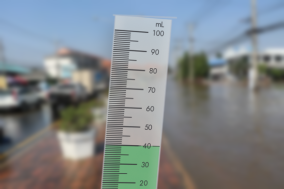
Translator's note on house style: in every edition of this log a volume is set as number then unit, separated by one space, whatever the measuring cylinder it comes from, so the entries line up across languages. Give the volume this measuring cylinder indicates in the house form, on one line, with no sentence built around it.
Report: 40 mL
